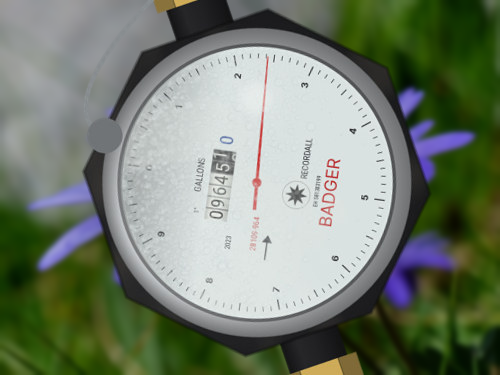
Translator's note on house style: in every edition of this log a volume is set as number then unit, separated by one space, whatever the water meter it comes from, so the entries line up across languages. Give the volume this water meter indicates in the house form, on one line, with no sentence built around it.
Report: 964512.4 gal
